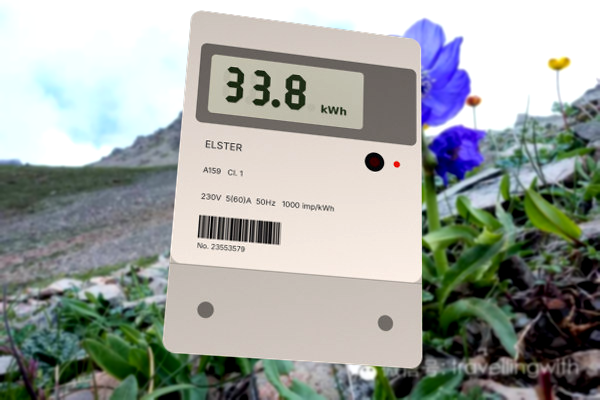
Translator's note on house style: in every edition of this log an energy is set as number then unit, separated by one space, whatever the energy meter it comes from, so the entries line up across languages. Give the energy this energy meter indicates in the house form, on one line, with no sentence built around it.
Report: 33.8 kWh
